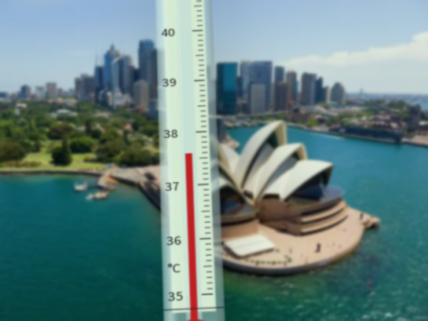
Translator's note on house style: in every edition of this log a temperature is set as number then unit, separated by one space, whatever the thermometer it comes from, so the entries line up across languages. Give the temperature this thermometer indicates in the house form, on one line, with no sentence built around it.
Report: 37.6 °C
